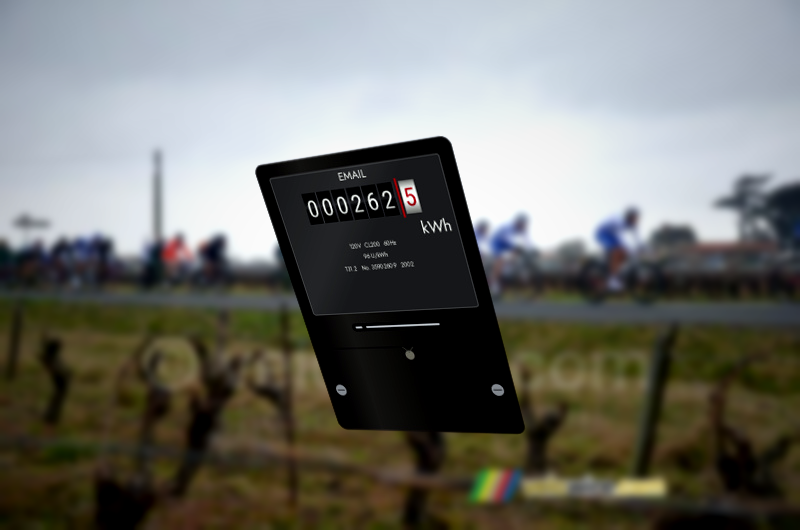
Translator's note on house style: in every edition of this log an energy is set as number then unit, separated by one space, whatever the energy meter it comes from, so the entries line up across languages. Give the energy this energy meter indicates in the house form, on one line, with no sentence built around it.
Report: 262.5 kWh
